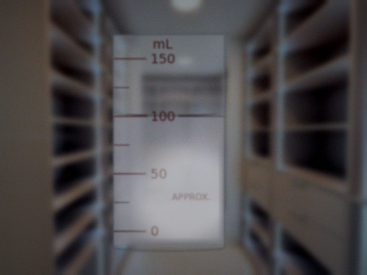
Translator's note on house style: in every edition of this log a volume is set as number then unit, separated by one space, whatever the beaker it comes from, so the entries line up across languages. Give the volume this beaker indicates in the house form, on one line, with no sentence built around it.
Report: 100 mL
